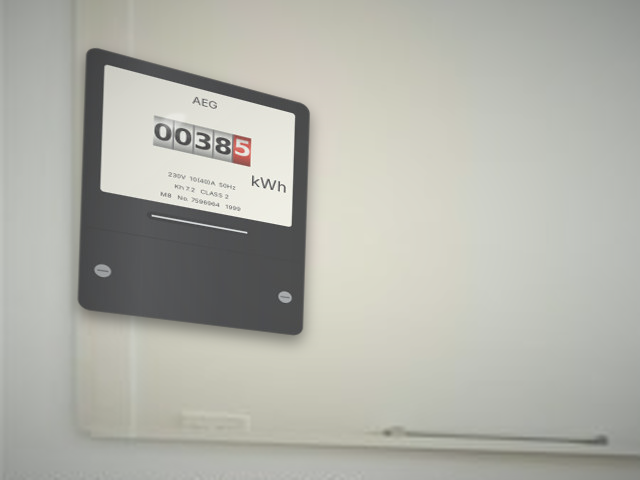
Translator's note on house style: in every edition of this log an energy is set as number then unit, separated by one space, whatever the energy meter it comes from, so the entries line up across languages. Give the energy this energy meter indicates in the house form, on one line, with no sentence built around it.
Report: 38.5 kWh
